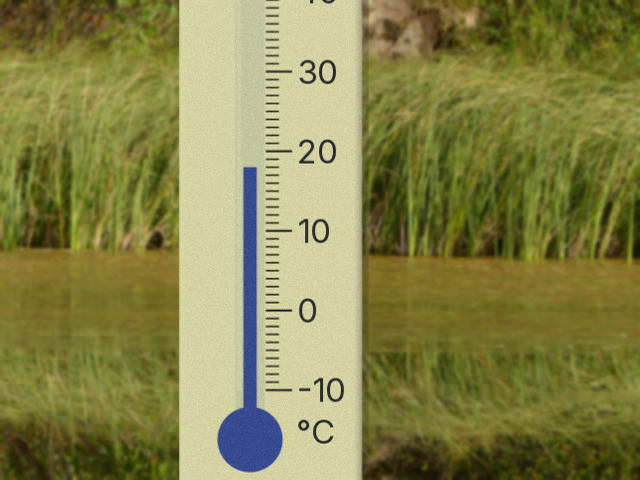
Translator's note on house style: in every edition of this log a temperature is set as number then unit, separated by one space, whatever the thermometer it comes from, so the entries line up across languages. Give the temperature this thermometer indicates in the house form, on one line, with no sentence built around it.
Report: 18 °C
